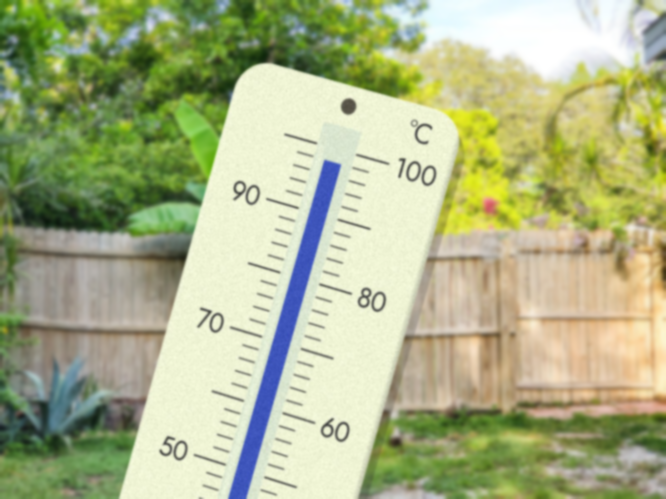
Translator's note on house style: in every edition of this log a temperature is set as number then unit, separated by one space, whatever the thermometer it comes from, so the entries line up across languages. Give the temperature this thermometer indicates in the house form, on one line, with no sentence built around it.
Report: 98 °C
